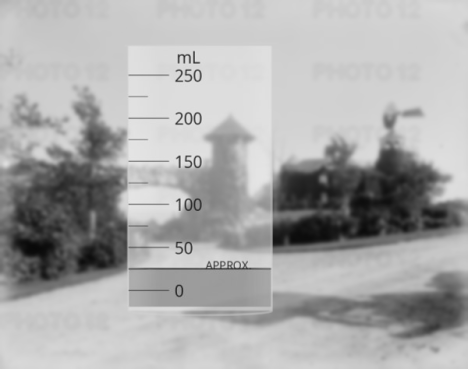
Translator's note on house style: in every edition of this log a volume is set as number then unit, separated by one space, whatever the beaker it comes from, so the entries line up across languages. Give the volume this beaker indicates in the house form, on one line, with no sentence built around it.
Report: 25 mL
